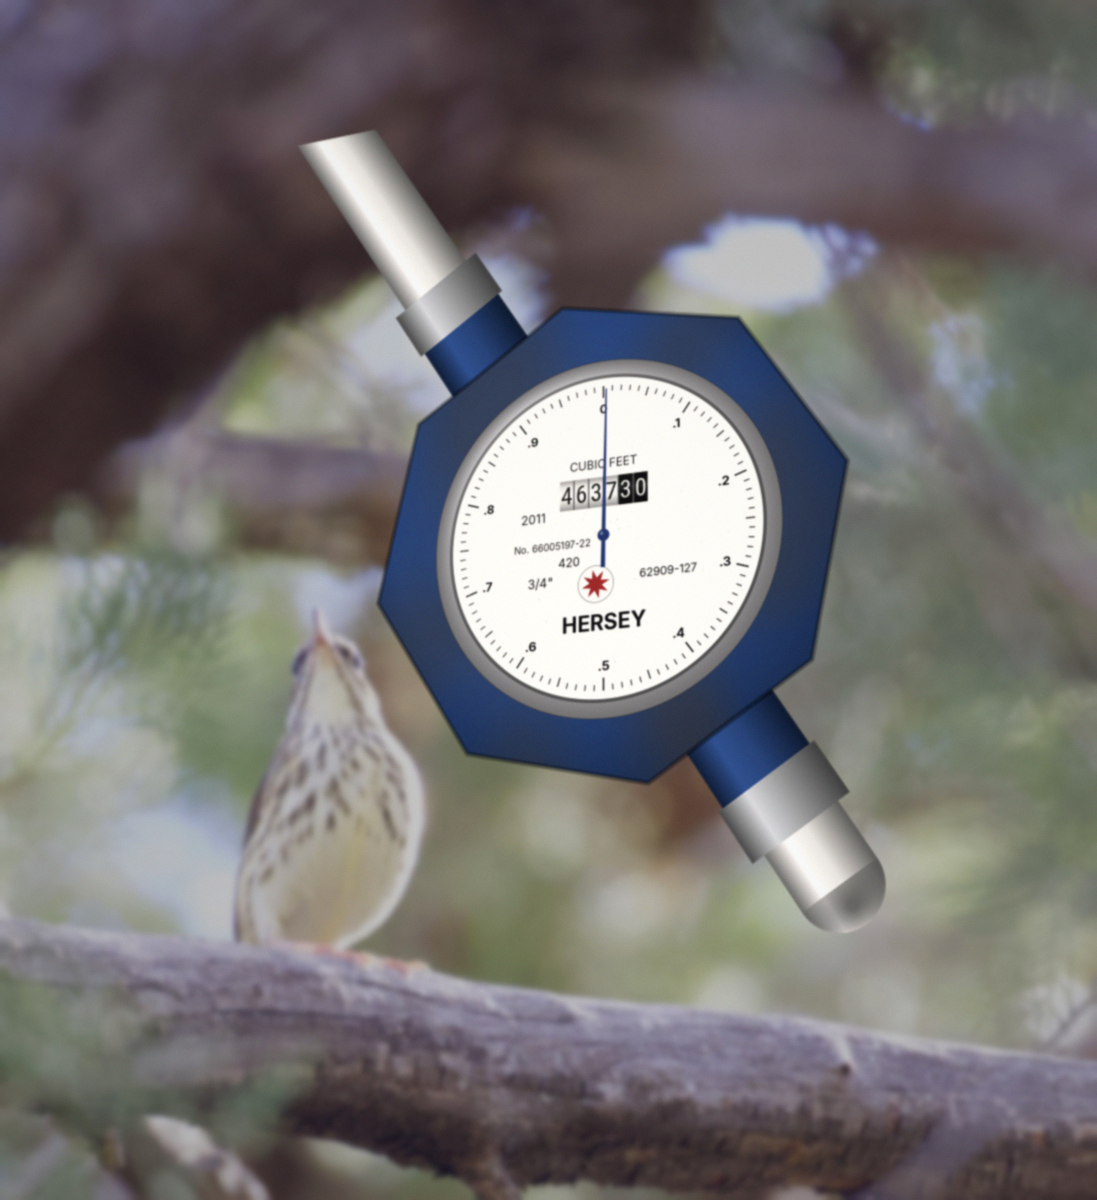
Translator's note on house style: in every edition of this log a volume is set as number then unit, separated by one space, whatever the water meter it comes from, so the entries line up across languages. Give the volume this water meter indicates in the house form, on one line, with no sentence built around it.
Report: 463730.00 ft³
